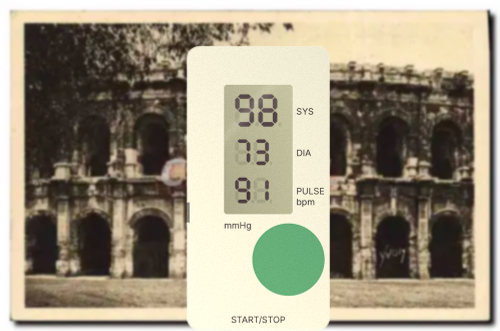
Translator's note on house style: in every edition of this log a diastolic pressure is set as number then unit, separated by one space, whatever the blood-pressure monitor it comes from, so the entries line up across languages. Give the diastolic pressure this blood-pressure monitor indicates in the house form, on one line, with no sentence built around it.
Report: 73 mmHg
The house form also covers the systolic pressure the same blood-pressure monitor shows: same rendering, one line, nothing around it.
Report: 98 mmHg
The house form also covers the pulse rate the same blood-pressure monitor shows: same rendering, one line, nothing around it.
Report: 91 bpm
